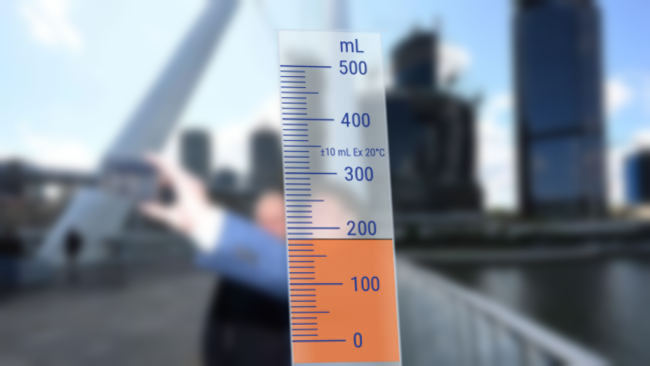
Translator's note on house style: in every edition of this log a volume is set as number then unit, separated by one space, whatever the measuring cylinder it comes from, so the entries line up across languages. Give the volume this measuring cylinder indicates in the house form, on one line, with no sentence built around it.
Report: 180 mL
